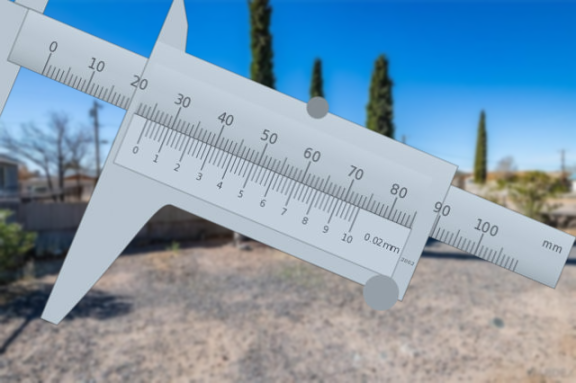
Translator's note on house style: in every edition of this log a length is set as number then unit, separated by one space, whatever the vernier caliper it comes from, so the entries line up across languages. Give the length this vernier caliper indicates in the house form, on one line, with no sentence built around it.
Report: 24.5 mm
